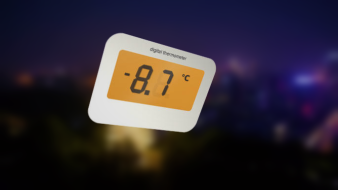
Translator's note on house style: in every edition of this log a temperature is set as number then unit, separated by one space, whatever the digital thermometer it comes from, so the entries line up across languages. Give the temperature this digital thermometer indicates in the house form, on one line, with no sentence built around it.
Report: -8.7 °C
